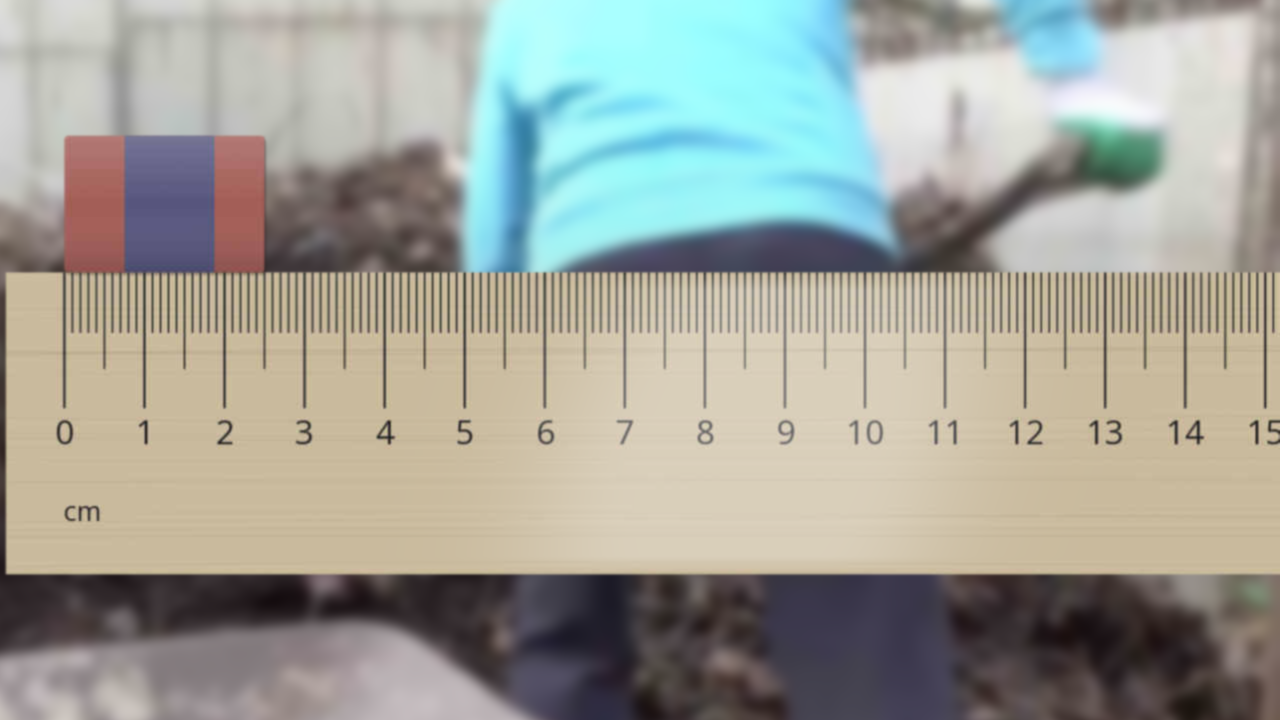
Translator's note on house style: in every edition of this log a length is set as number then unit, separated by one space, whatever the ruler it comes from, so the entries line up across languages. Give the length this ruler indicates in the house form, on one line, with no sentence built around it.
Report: 2.5 cm
